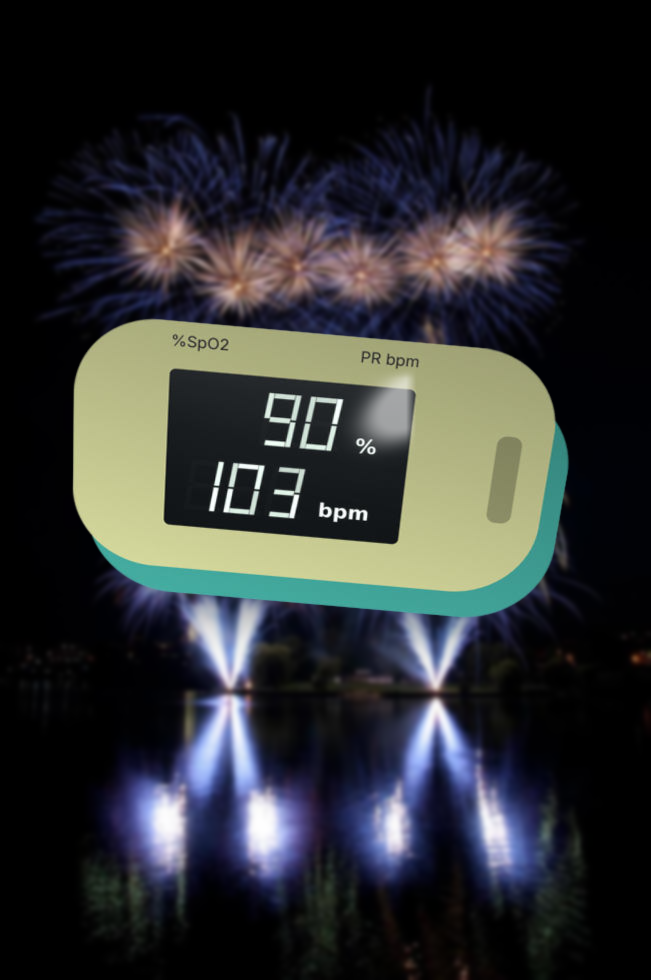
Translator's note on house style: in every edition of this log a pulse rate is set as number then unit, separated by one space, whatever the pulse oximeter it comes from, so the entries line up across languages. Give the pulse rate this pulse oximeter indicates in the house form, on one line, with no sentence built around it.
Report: 103 bpm
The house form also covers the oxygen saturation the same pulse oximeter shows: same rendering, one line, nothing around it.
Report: 90 %
